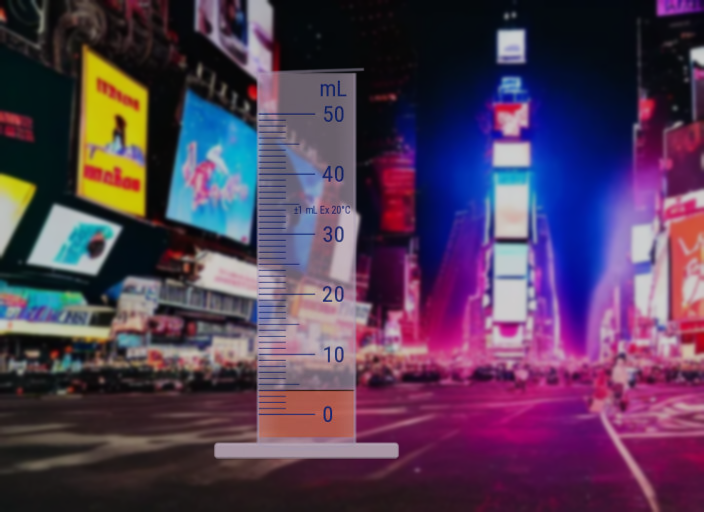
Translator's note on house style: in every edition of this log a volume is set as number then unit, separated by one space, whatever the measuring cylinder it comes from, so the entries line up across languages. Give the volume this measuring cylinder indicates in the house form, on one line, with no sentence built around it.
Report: 4 mL
